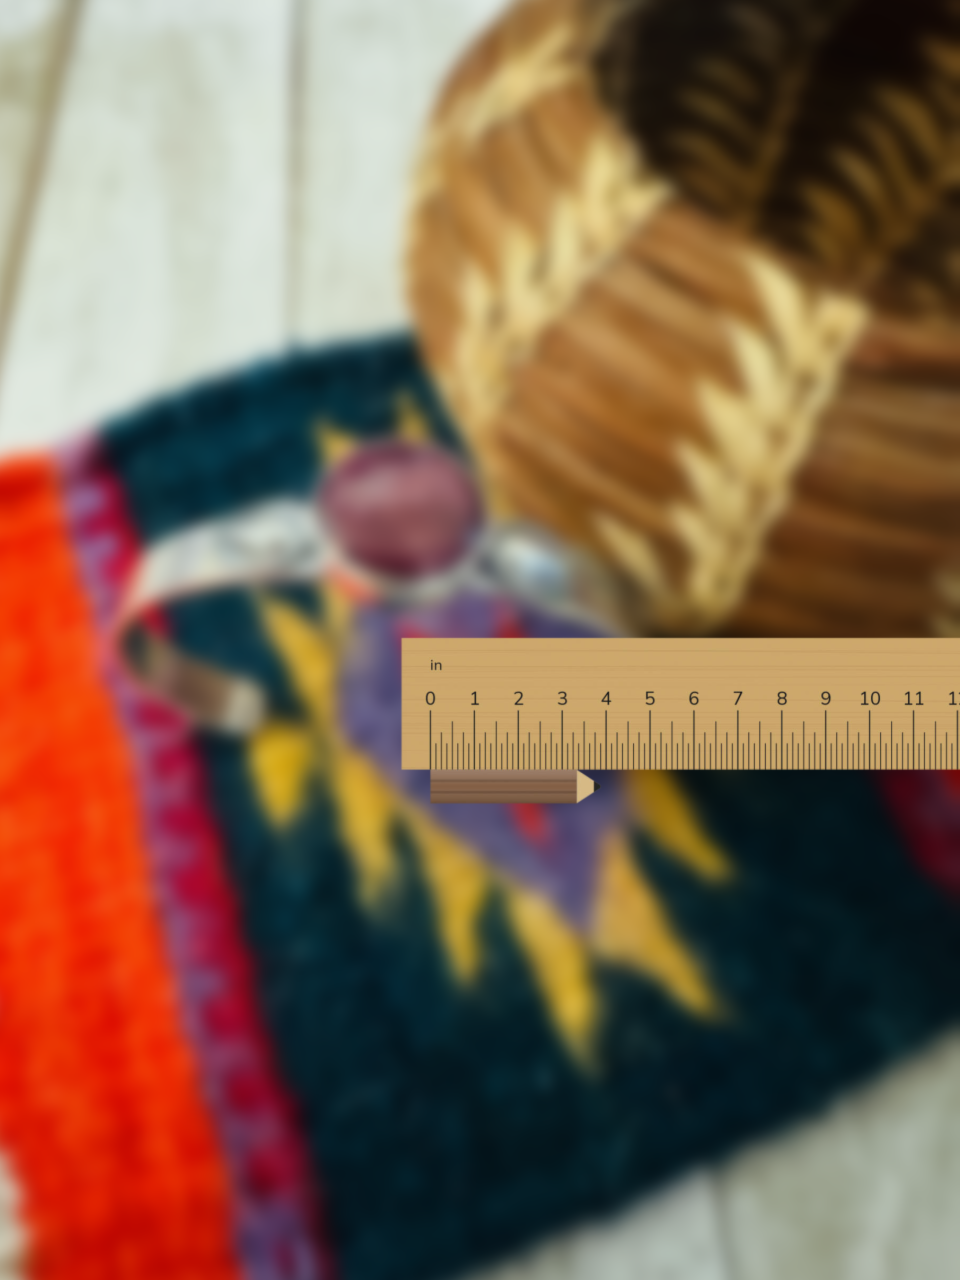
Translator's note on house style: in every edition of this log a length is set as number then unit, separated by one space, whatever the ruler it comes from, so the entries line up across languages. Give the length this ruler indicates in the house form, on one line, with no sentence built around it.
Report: 3.875 in
